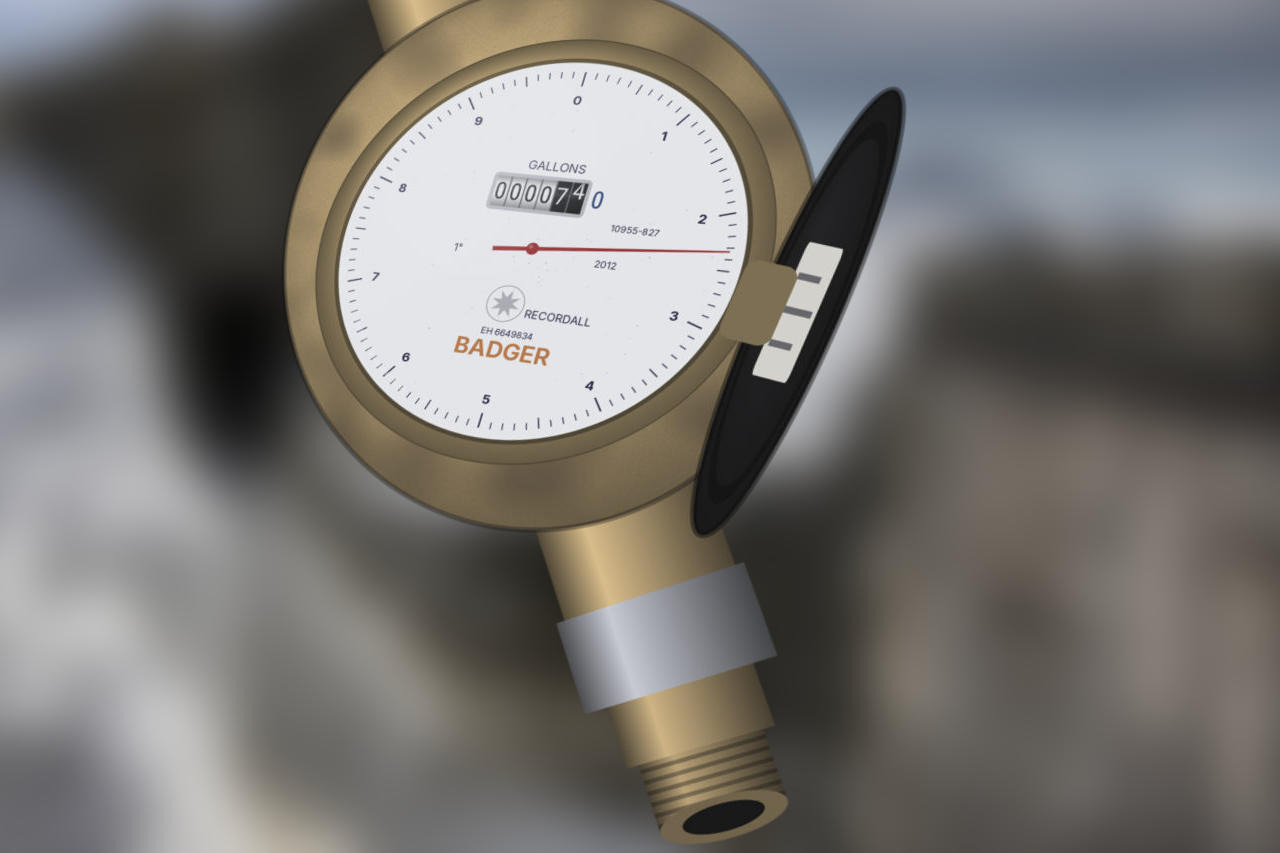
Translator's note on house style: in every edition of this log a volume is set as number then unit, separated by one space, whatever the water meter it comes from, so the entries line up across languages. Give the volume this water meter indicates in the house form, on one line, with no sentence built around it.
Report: 742.3 gal
